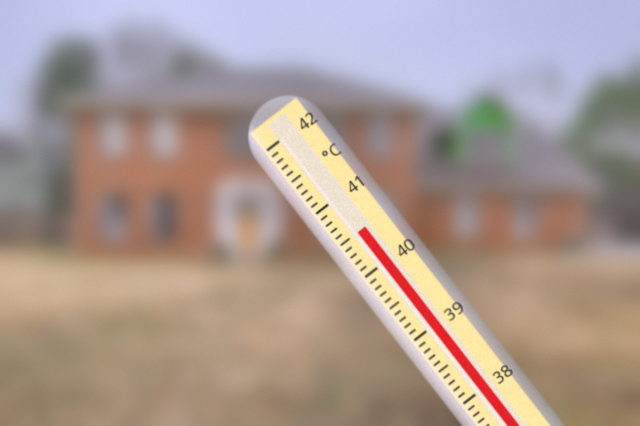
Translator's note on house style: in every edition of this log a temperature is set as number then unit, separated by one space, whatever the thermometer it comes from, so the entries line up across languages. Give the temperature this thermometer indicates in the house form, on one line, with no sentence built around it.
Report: 40.5 °C
